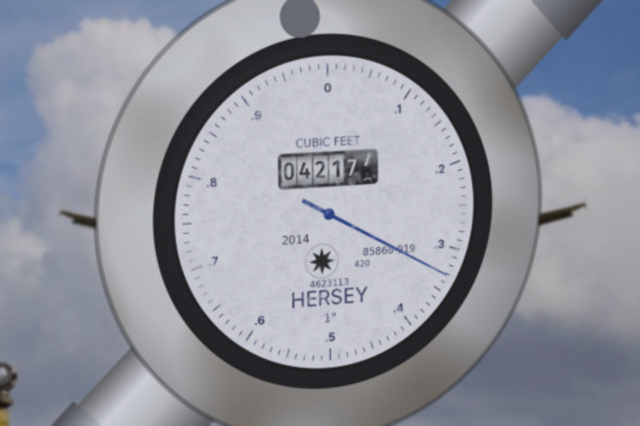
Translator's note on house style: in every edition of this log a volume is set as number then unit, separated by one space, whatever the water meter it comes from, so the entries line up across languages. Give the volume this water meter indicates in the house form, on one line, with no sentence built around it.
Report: 42177.33 ft³
